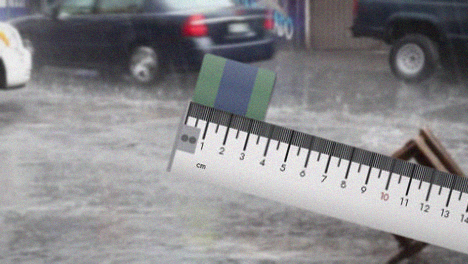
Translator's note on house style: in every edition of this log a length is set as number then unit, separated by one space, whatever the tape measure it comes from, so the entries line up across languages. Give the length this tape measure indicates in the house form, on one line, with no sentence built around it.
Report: 3.5 cm
